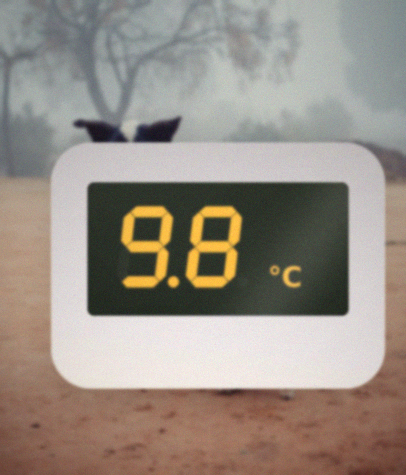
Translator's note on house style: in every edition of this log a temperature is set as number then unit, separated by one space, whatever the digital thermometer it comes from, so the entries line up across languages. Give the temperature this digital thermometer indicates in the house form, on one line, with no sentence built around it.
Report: 9.8 °C
